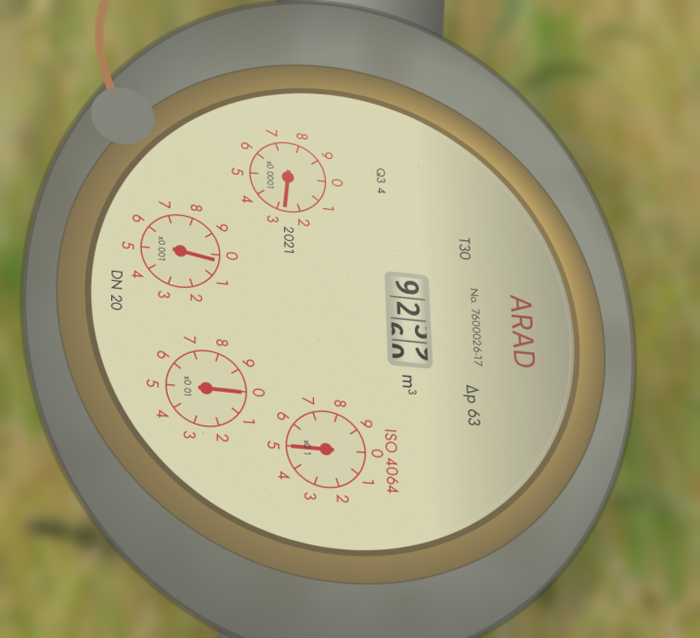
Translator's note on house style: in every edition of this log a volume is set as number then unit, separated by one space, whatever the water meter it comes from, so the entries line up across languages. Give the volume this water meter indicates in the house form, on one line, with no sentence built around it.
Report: 9259.5002 m³
